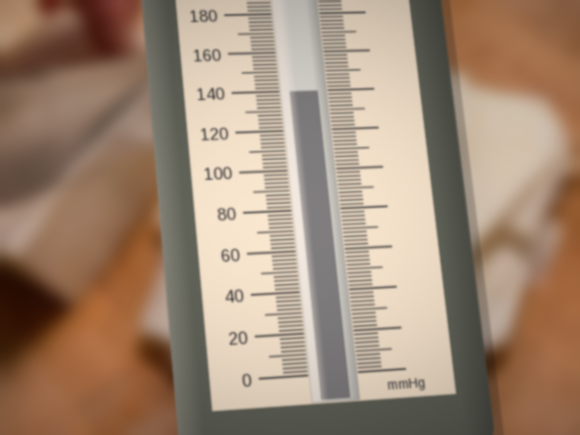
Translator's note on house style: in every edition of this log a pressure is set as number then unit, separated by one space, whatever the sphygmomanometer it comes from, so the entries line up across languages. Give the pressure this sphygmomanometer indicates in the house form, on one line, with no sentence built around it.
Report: 140 mmHg
